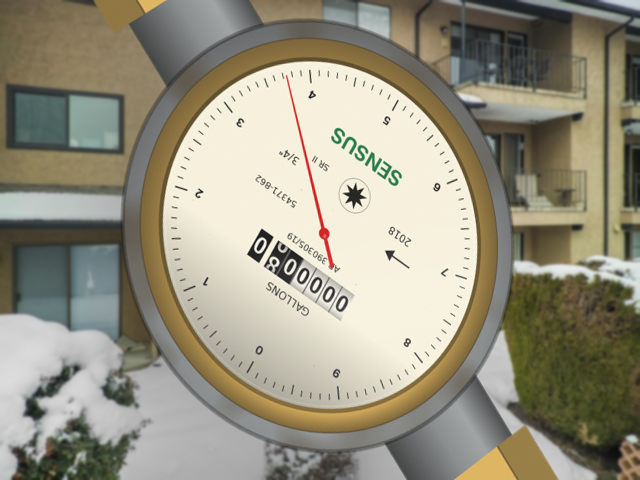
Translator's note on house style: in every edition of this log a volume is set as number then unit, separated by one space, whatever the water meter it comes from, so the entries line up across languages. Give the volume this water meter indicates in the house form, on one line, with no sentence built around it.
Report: 83.7 gal
